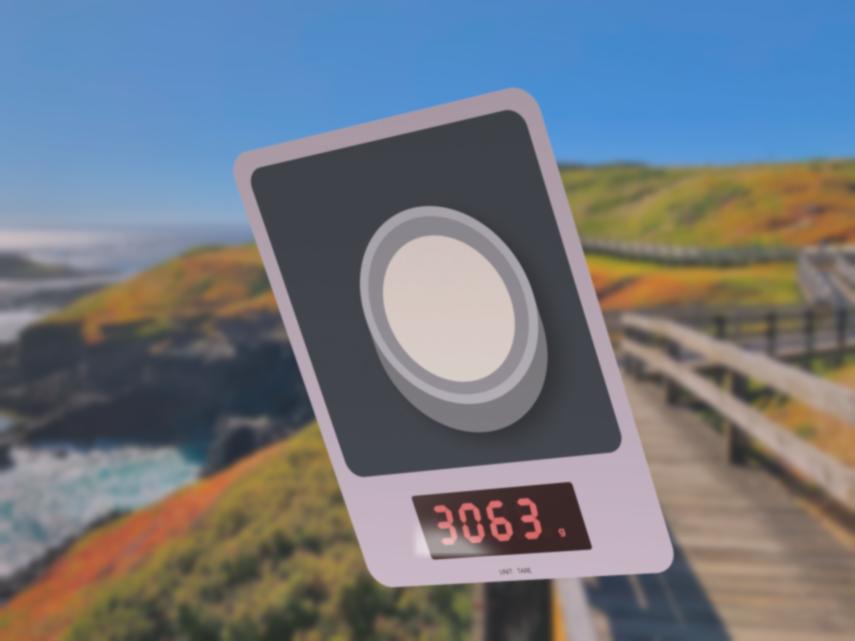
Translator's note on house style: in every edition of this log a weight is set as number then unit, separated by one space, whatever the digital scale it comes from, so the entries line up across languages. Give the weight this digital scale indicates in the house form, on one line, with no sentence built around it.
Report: 3063 g
